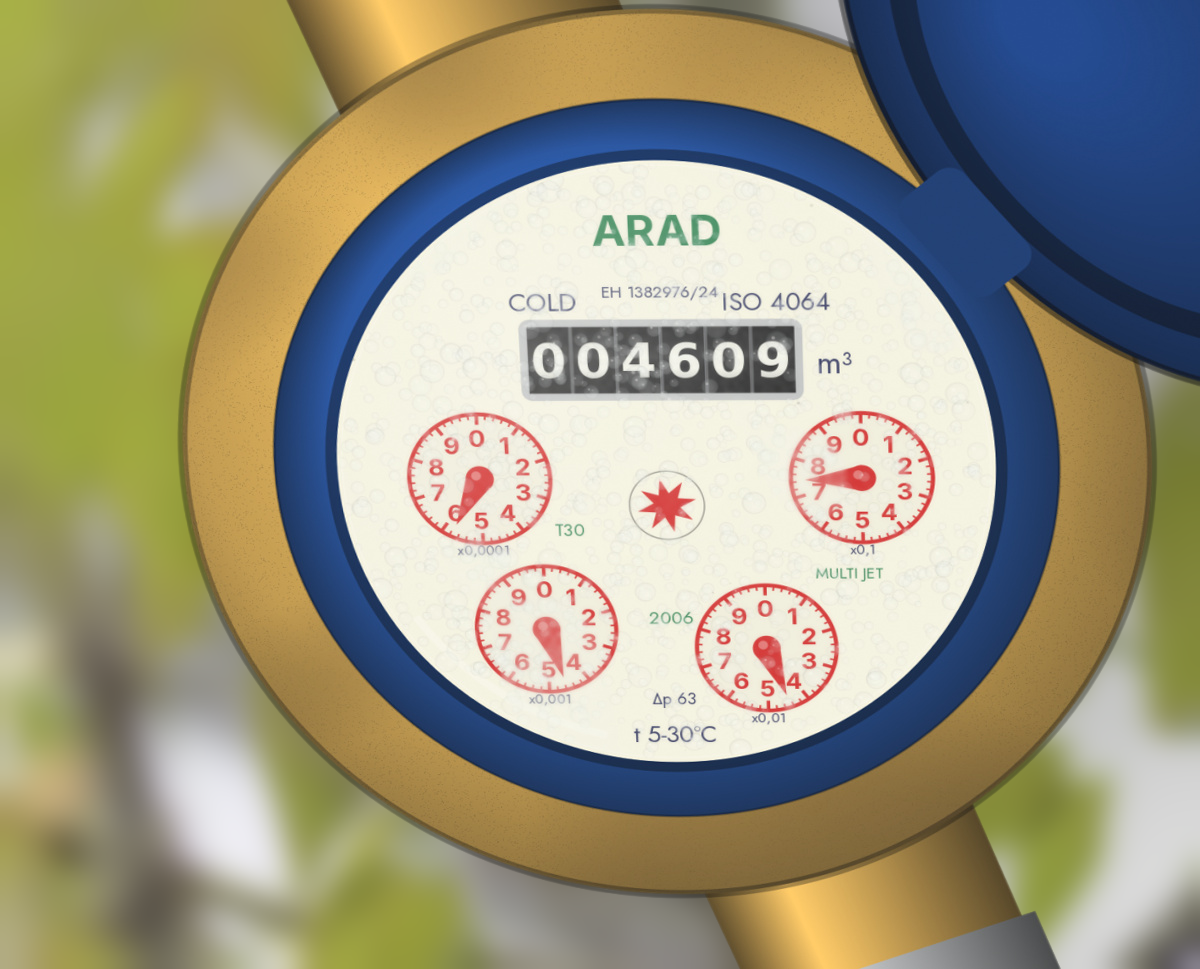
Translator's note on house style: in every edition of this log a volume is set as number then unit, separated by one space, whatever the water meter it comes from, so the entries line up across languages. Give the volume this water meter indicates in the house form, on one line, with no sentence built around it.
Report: 4609.7445 m³
